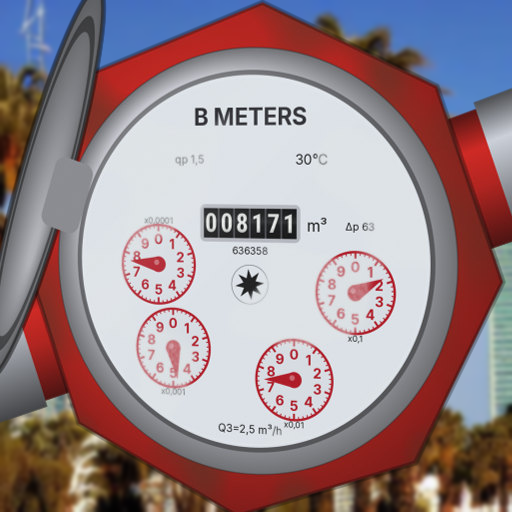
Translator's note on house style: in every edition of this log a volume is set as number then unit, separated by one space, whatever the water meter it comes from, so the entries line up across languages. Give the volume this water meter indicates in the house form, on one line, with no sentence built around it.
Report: 8171.1747 m³
